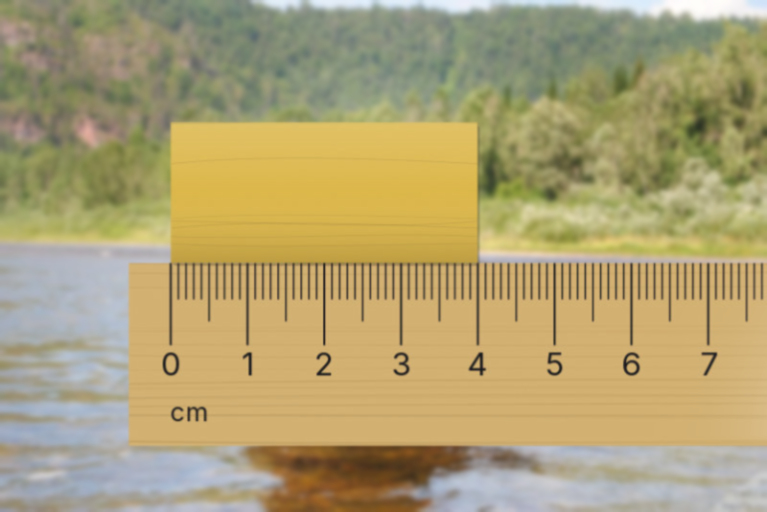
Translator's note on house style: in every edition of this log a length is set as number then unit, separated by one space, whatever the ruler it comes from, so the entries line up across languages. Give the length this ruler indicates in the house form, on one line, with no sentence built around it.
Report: 4 cm
